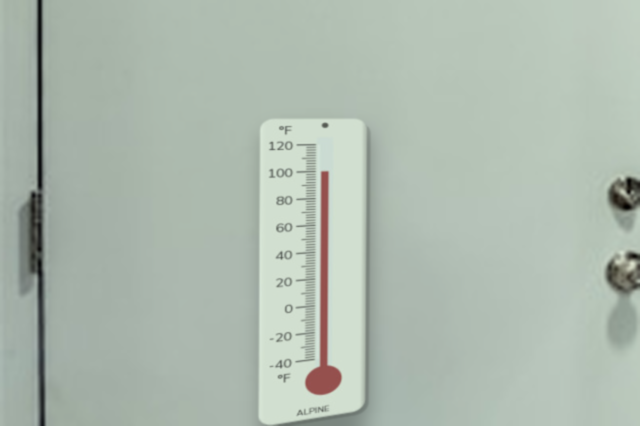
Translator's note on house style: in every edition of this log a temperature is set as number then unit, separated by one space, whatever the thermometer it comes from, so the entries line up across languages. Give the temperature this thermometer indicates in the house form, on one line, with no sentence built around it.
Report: 100 °F
